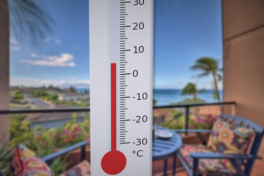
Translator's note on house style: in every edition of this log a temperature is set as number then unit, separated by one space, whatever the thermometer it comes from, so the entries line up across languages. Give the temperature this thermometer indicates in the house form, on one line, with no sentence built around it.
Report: 5 °C
